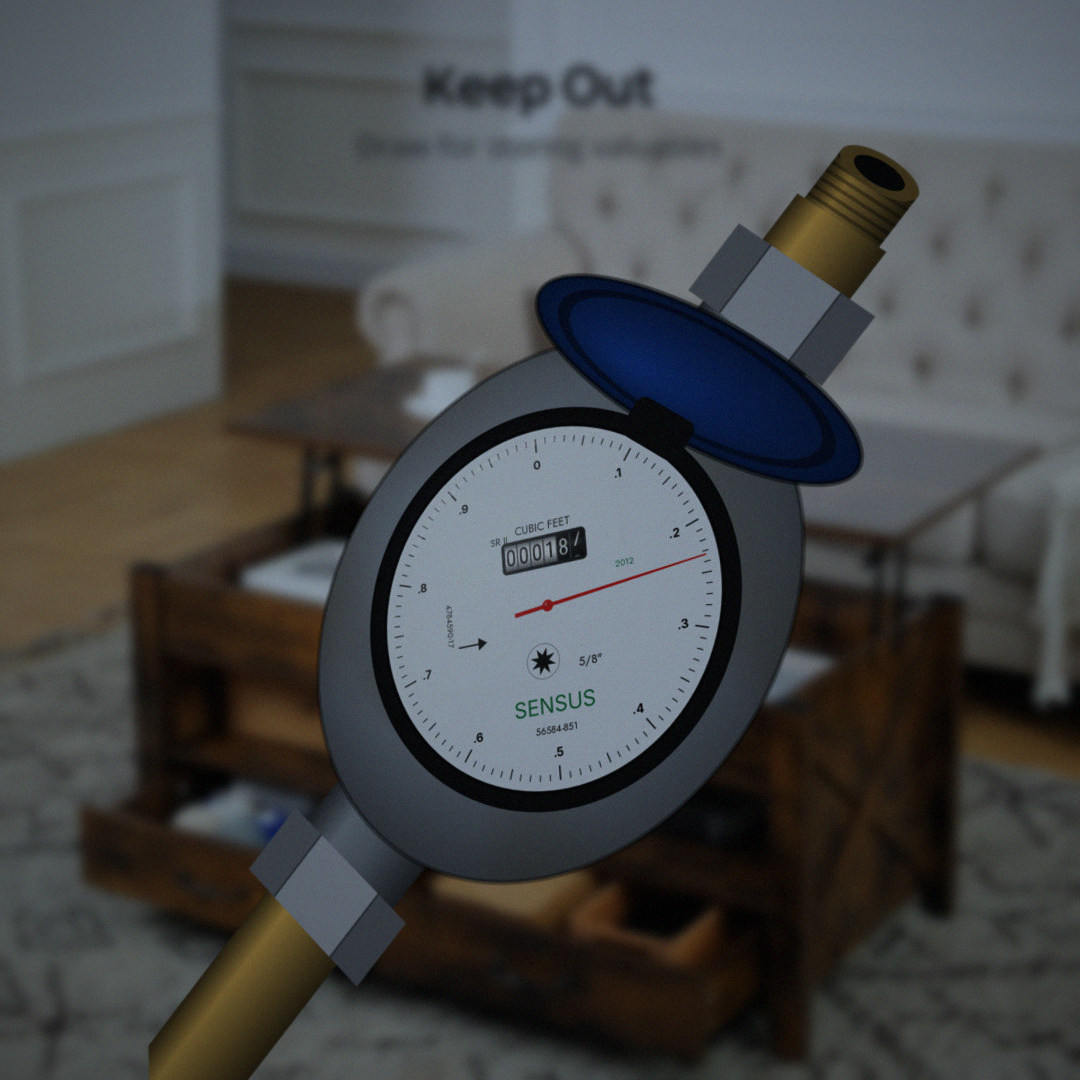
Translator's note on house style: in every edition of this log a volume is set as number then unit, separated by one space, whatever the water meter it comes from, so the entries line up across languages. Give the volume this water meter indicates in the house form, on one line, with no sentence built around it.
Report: 187.23 ft³
